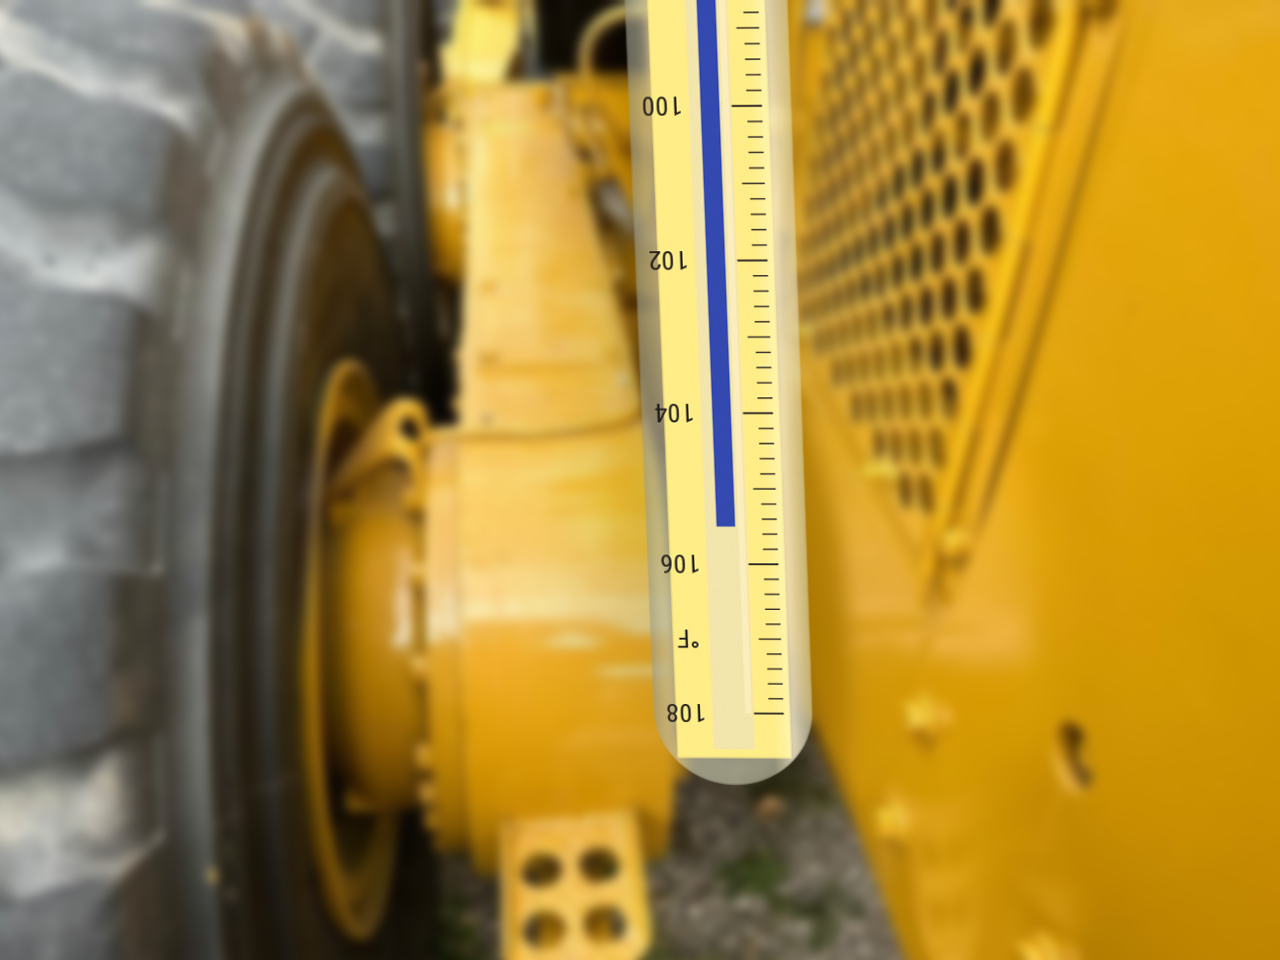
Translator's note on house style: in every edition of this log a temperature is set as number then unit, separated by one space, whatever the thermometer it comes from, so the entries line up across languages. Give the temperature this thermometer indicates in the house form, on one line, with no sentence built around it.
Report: 105.5 °F
